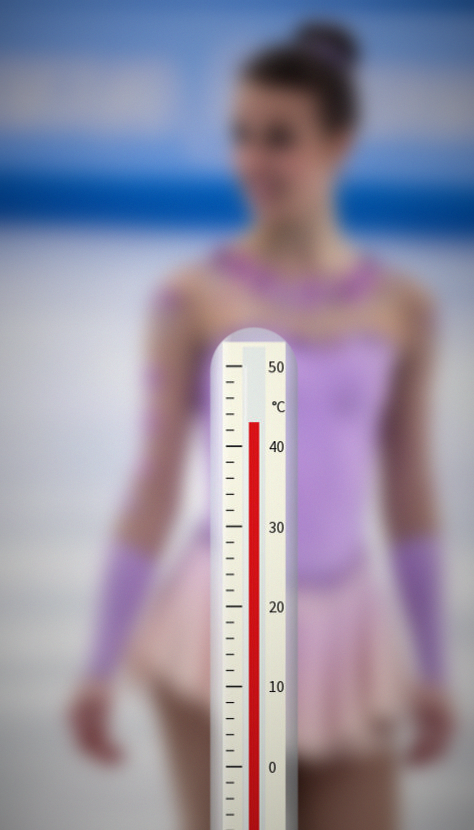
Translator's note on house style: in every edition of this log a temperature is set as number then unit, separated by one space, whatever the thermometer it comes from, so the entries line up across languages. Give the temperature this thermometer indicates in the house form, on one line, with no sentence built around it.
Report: 43 °C
